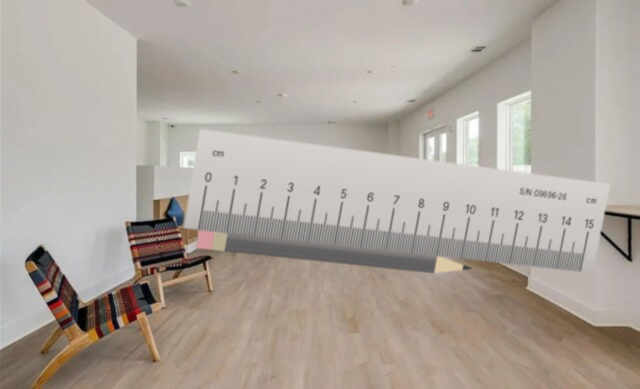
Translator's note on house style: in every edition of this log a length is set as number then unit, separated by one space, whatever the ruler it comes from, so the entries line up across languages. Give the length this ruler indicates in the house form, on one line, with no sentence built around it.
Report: 10.5 cm
